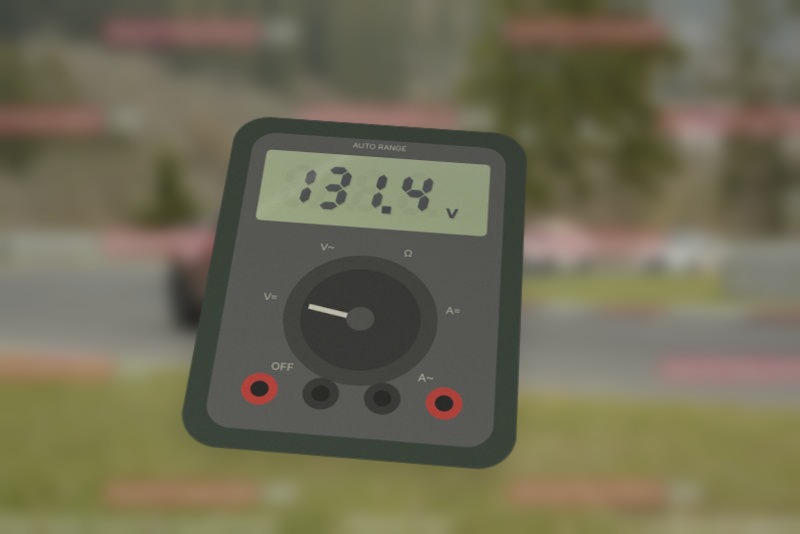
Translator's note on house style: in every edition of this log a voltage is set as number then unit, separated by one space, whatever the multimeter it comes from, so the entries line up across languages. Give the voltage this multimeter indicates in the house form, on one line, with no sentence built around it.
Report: 131.4 V
